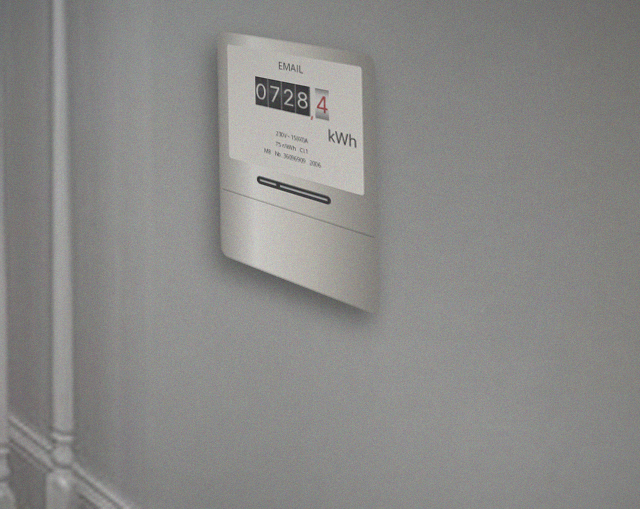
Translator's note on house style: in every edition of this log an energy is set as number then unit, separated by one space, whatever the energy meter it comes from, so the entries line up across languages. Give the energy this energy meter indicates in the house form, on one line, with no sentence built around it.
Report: 728.4 kWh
